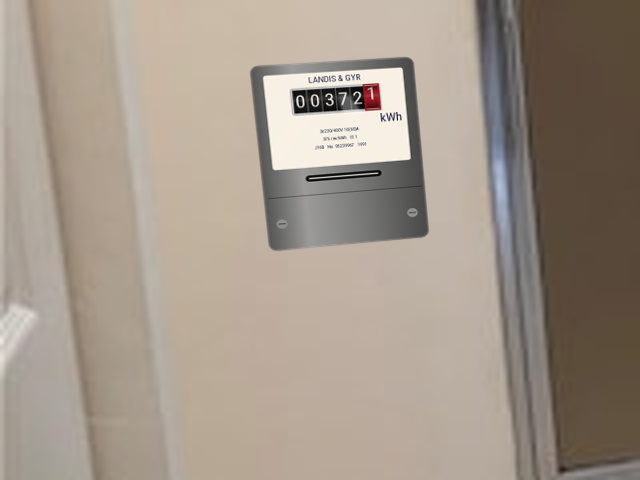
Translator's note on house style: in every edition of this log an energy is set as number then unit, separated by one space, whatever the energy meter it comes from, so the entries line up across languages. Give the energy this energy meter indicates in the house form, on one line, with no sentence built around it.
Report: 372.1 kWh
